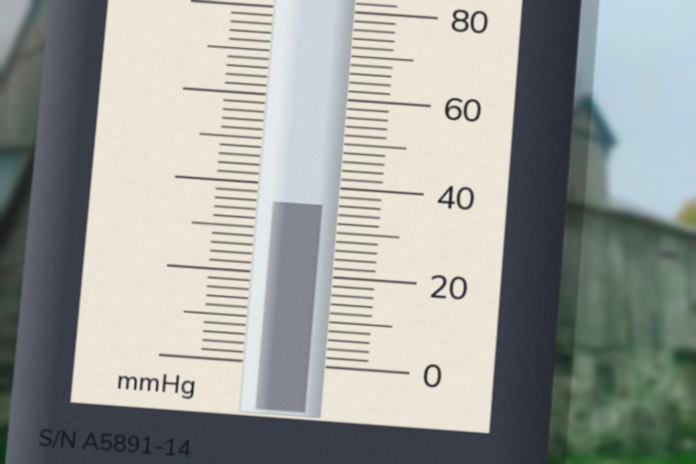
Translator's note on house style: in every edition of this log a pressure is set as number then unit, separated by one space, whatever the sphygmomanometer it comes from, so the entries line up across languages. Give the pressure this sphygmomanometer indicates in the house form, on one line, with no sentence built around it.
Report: 36 mmHg
